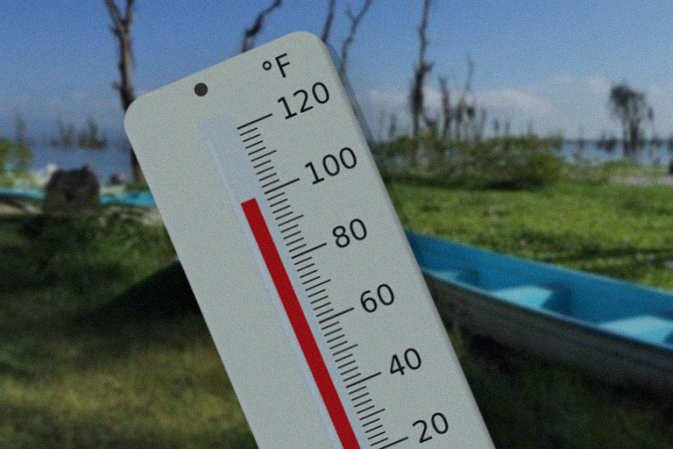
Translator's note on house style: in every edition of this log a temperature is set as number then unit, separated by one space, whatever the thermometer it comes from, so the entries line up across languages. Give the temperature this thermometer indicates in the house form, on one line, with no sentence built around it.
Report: 100 °F
